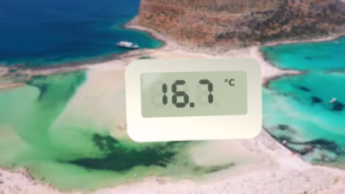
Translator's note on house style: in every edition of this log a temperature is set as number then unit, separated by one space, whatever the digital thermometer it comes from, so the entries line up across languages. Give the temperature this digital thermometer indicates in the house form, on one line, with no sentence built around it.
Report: 16.7 °C
